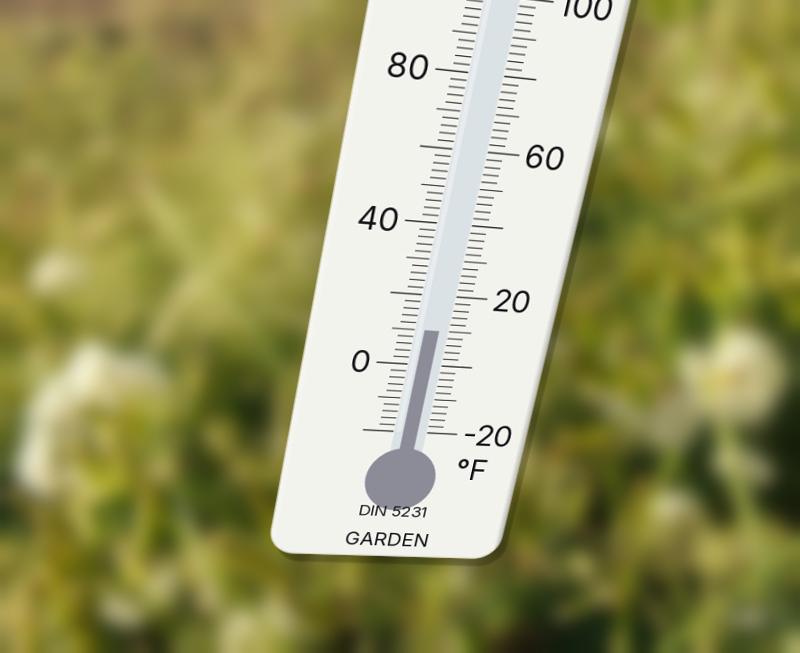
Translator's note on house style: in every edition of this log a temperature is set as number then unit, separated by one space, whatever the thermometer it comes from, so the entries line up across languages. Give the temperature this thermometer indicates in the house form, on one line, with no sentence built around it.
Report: 10 °F
